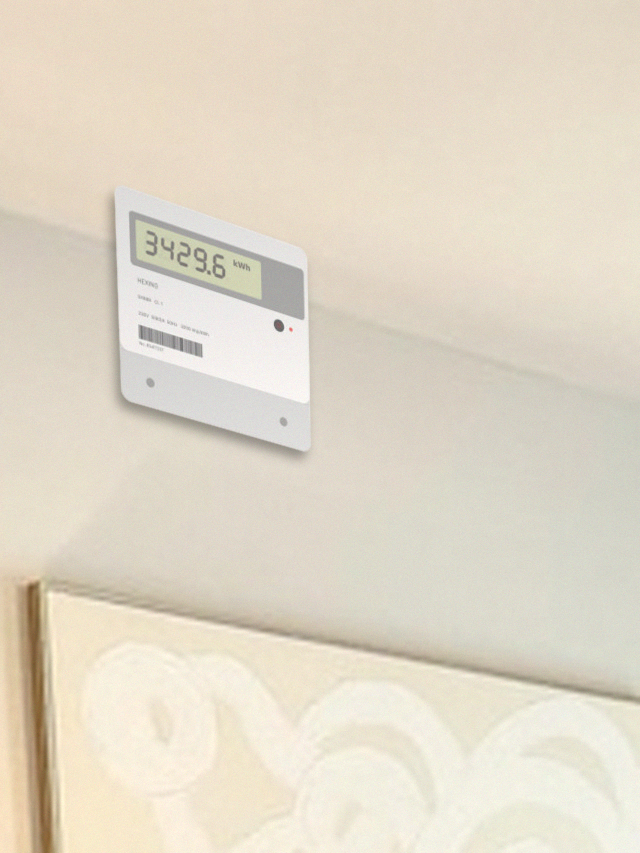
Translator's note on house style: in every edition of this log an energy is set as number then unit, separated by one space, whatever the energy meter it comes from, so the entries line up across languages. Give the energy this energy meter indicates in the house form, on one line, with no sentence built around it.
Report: 3429.6 kWh
